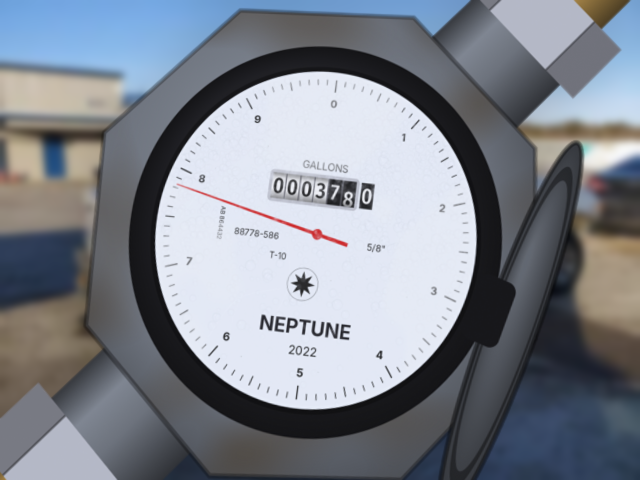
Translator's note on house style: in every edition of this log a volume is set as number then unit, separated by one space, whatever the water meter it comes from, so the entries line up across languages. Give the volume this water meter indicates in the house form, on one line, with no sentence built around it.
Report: 3777.8 gal
